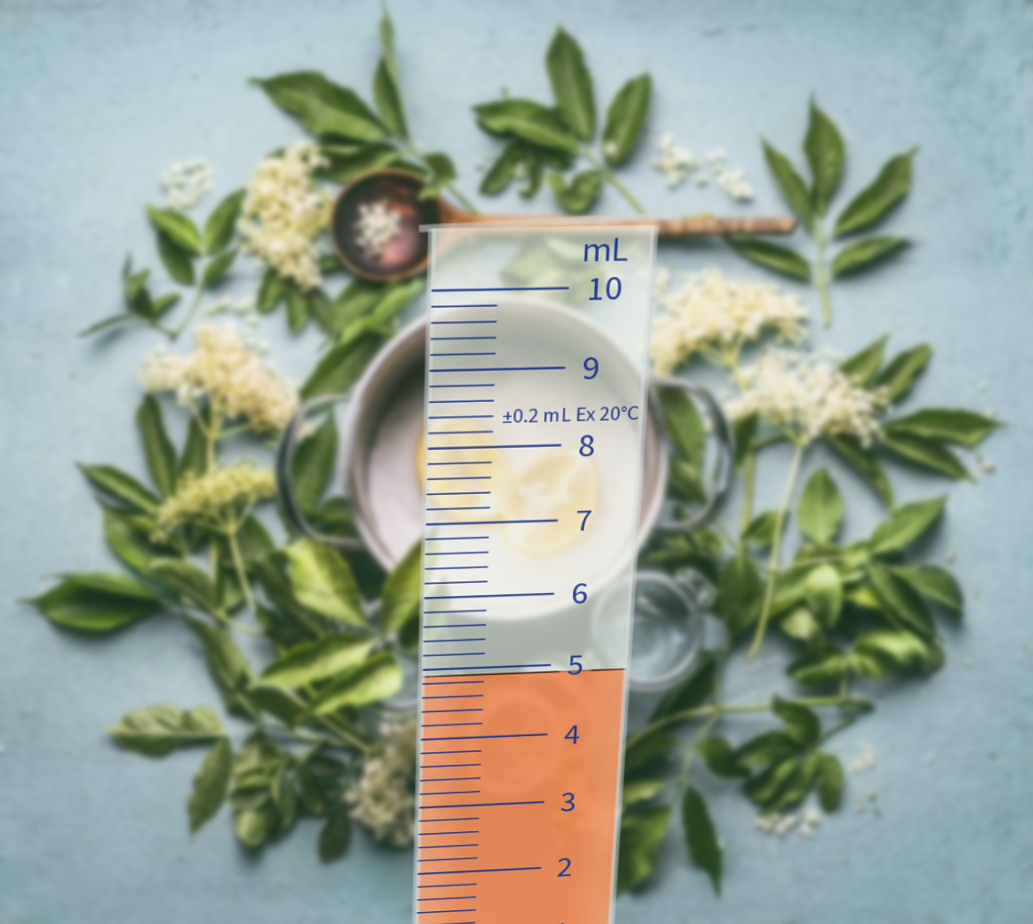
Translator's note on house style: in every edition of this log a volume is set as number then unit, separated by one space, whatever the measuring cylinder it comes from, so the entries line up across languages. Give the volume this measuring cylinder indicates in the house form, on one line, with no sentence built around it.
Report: 4.9 mL
